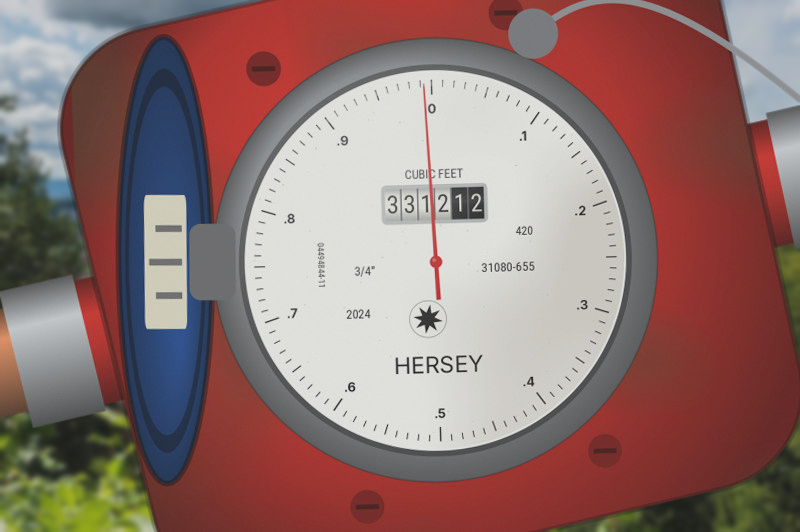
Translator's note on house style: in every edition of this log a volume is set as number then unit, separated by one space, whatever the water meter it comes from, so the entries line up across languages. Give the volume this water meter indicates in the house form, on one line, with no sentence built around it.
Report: 331211.99 ft³
